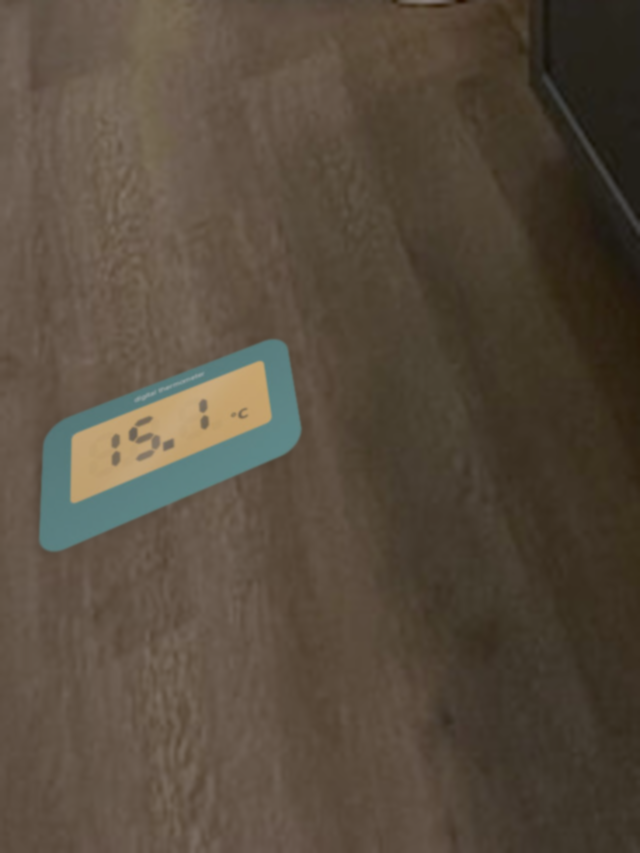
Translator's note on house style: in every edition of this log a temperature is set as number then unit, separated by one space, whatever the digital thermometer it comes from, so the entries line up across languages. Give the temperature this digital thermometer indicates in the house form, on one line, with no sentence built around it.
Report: 15.1 °C
